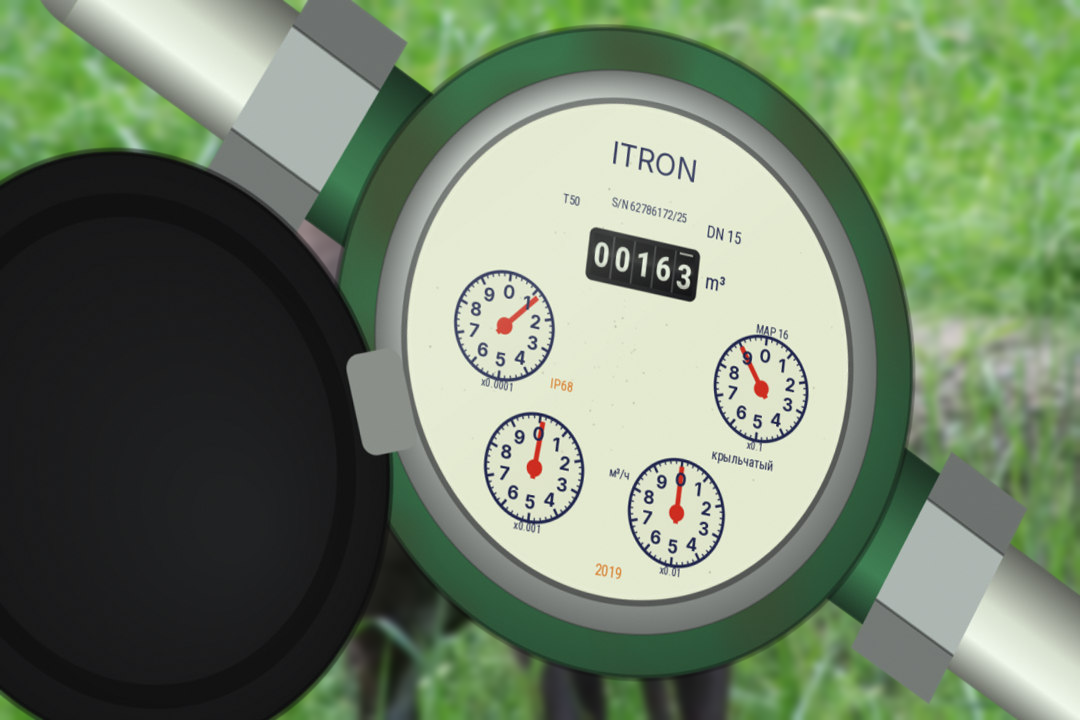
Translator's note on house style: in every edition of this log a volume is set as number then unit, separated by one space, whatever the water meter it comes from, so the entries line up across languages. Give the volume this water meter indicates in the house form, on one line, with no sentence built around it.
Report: 162.9001 m³
